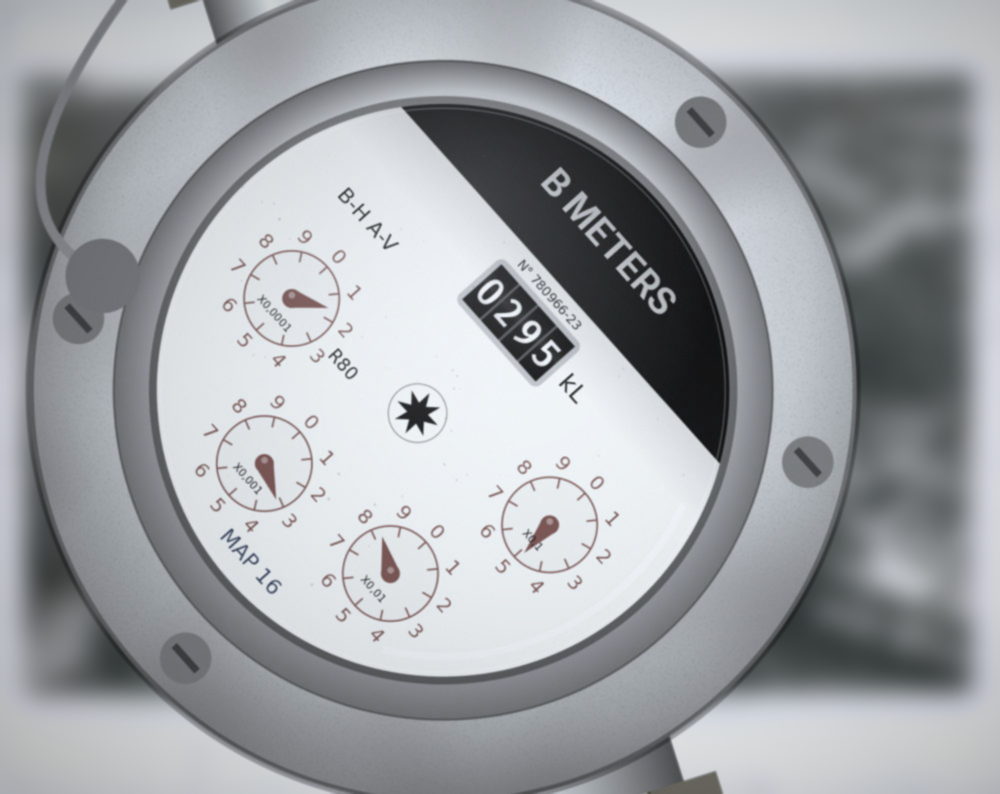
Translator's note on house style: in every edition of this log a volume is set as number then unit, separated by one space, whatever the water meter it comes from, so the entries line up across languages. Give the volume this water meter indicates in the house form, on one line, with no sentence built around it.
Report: 295.4831 kL
